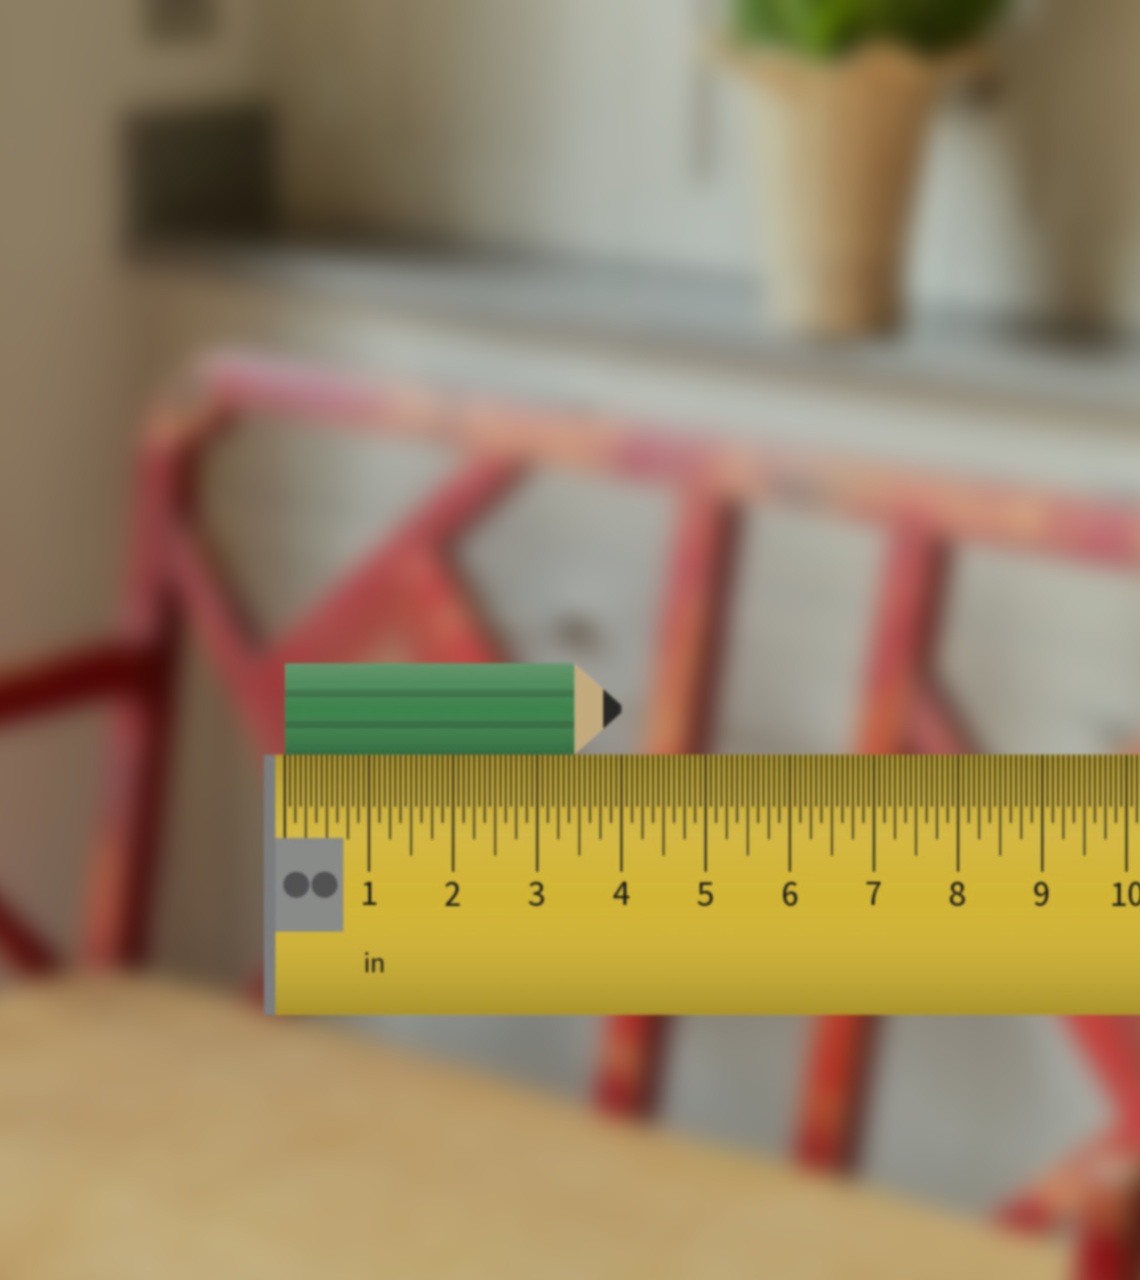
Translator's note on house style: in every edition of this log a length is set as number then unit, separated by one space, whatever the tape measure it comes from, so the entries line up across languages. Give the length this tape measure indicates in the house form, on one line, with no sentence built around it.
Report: 4 in
